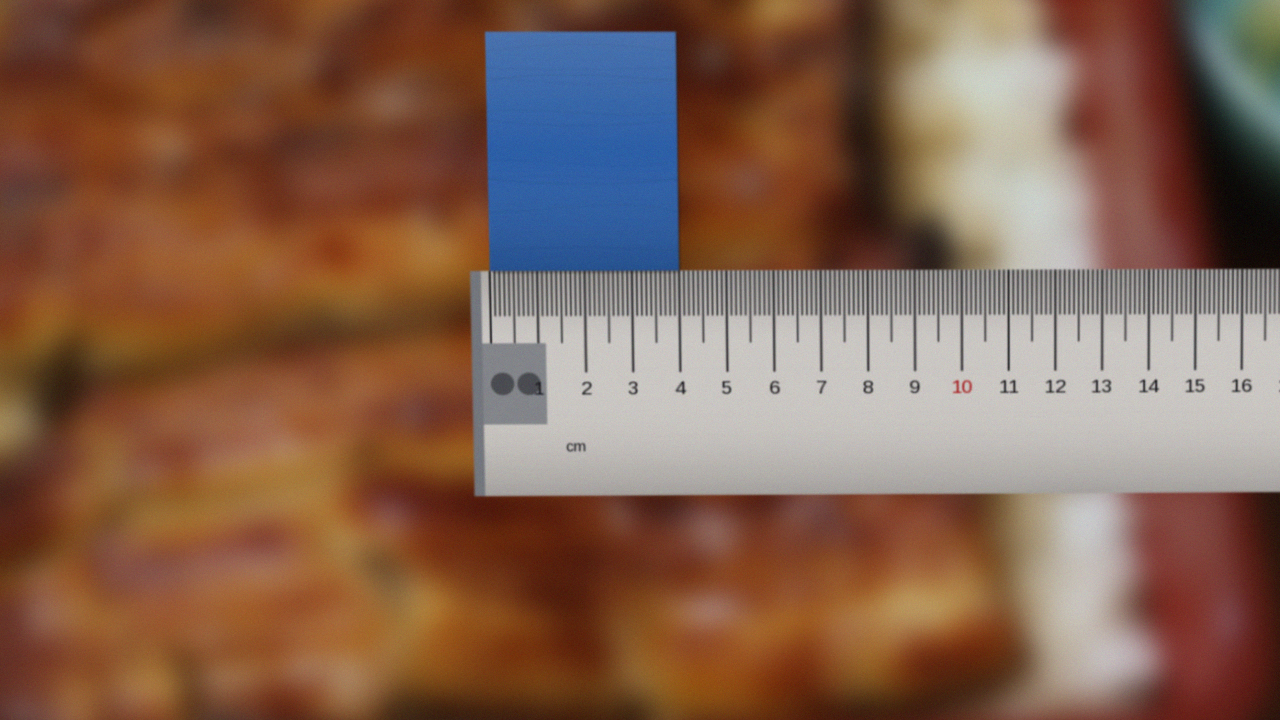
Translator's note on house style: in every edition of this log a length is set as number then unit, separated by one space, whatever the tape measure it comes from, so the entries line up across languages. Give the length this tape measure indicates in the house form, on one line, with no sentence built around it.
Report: 4 cm
